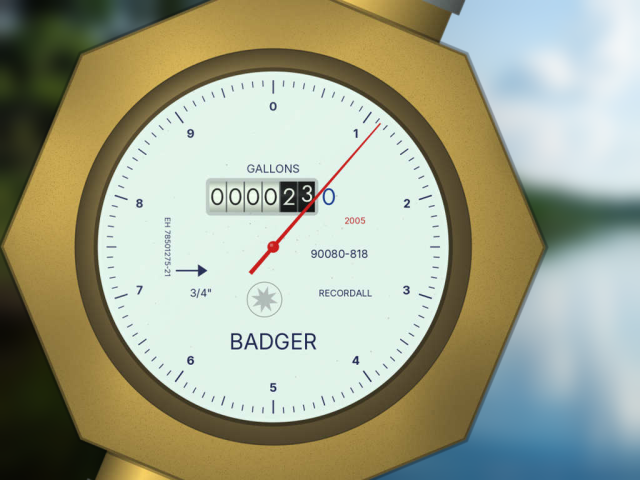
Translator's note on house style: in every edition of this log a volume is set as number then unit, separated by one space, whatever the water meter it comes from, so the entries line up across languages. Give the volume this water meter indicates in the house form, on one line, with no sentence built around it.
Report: 231.1 gal
